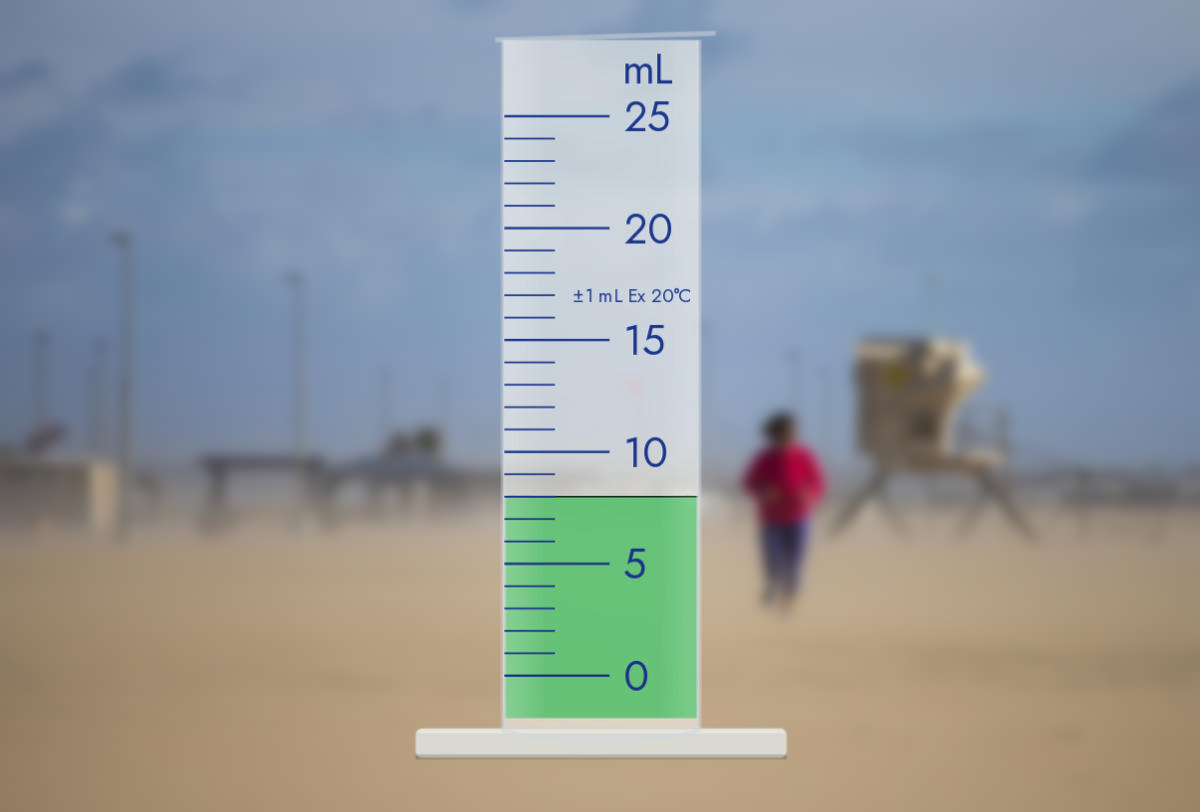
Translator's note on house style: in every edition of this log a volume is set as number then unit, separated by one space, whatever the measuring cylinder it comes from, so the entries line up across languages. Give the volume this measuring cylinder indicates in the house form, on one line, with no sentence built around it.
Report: 8 mL
